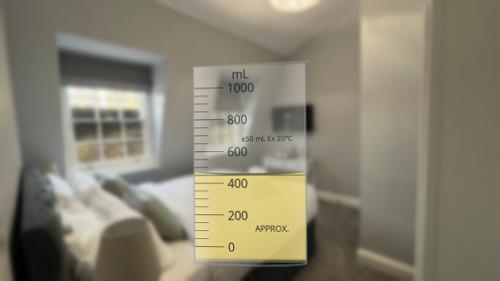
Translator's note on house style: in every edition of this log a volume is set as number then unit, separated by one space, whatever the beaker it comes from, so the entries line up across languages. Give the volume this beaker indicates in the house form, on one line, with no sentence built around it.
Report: 450 mL
